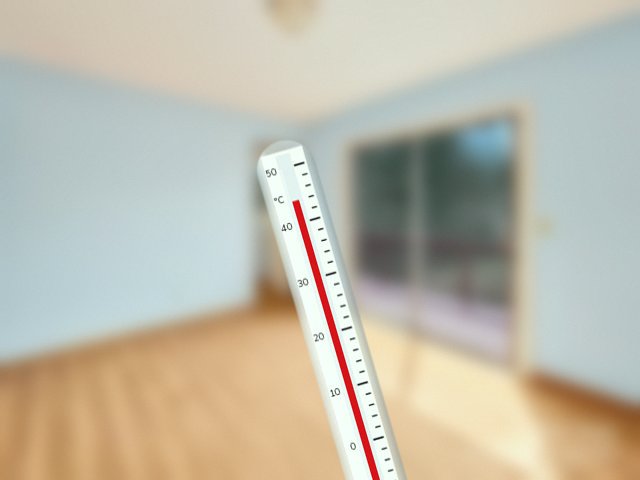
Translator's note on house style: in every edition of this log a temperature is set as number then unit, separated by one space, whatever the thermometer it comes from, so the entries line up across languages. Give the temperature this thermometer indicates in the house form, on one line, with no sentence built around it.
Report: 44 °C
